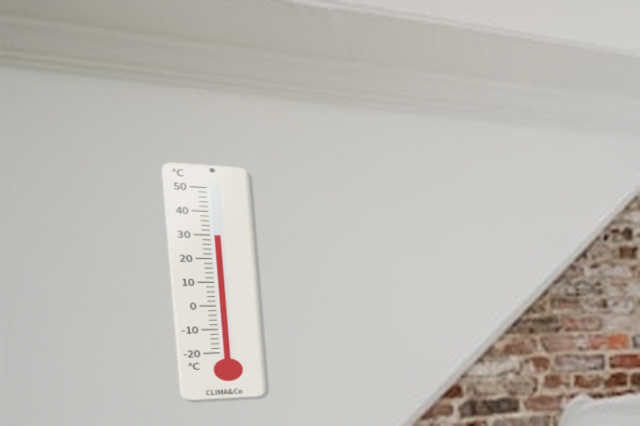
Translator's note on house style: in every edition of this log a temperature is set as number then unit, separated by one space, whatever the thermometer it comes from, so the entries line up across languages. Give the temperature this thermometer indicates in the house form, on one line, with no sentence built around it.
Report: 30 °C
